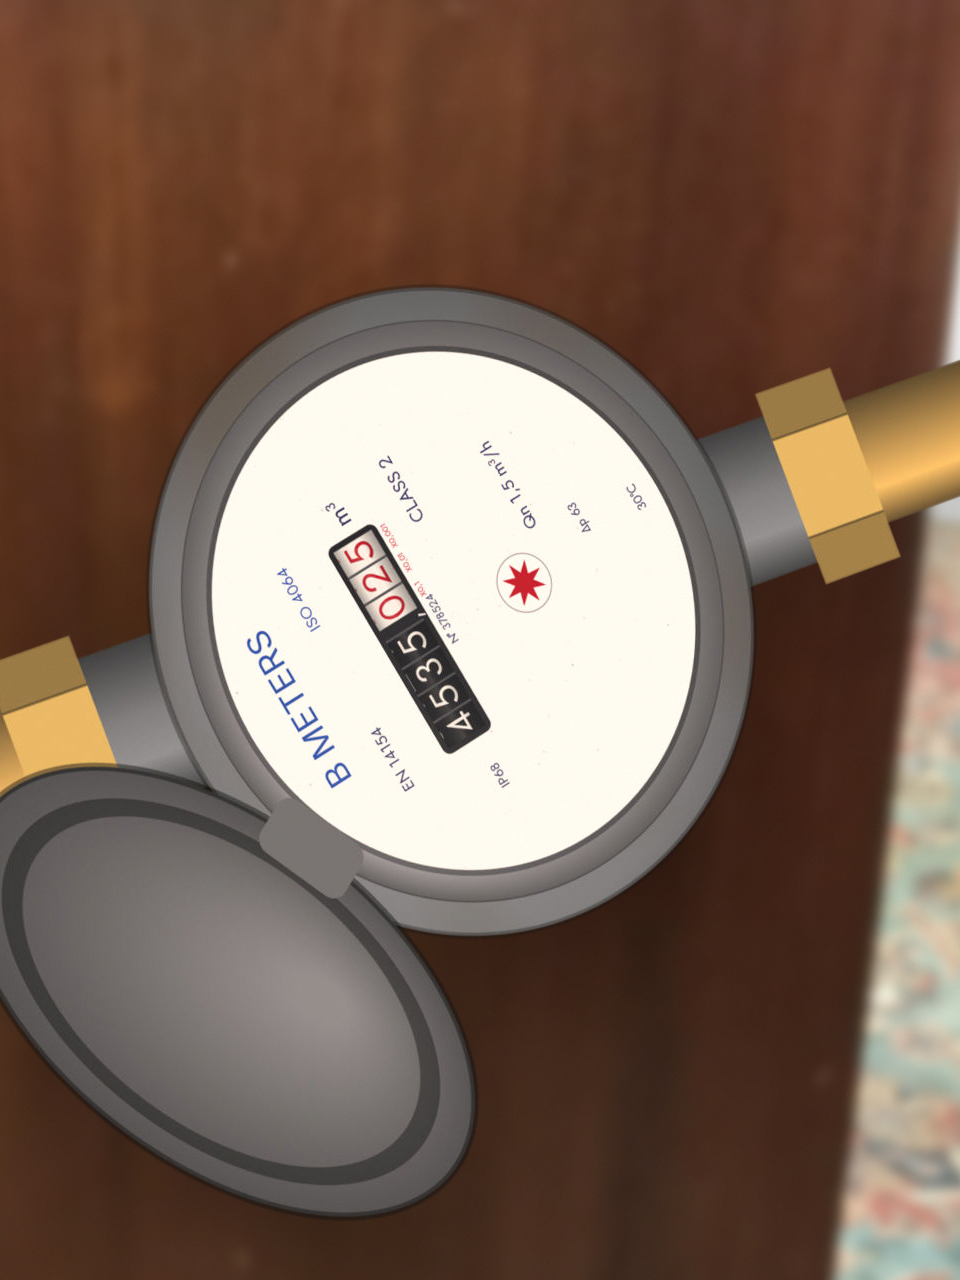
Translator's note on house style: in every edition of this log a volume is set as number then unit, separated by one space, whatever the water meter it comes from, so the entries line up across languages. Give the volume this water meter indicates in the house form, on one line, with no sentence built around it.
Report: 4535.025 m³
